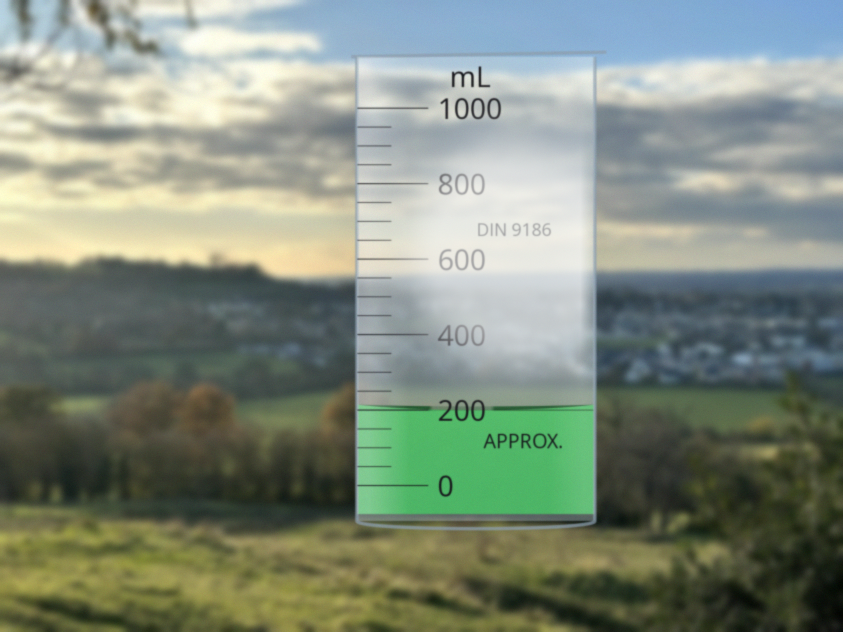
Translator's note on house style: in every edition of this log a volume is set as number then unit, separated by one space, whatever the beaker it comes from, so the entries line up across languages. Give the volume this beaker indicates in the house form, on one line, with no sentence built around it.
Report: 200 mL
